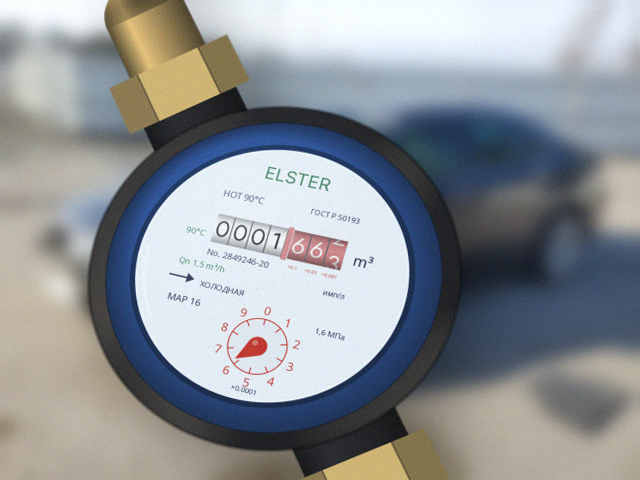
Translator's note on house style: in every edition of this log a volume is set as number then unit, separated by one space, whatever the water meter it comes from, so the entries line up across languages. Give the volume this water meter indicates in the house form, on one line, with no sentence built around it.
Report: 1.6626 m³
